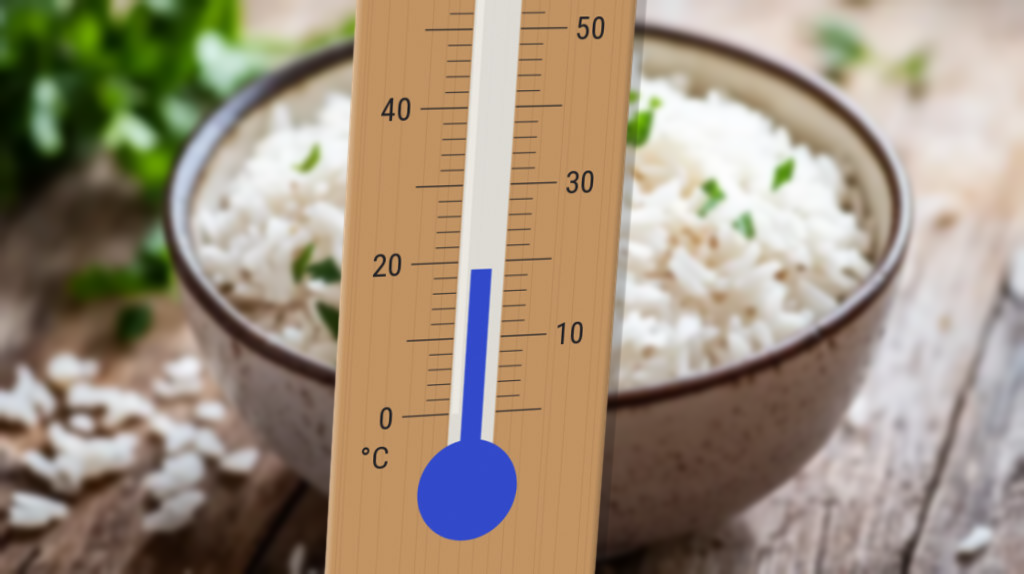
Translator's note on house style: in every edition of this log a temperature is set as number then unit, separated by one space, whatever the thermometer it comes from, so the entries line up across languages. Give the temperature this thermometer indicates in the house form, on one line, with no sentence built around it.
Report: 19 °C
